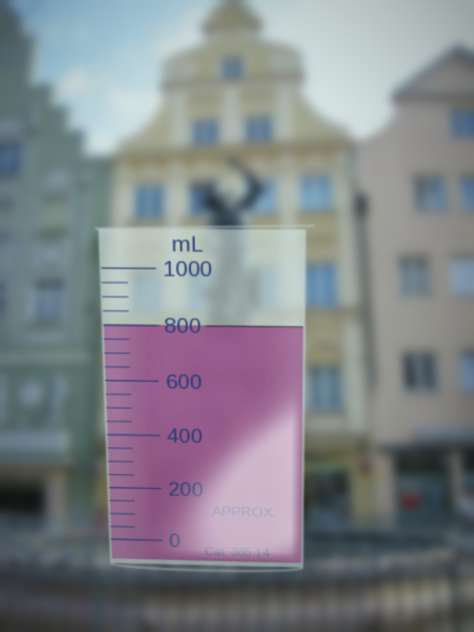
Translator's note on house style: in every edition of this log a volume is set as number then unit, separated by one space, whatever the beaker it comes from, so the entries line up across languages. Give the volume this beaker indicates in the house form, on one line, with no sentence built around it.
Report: 800 mL
